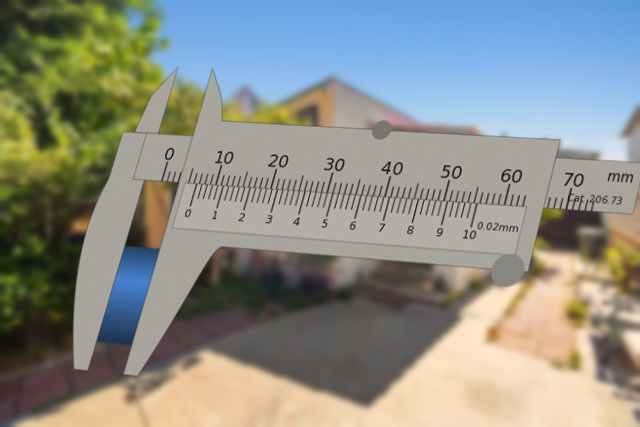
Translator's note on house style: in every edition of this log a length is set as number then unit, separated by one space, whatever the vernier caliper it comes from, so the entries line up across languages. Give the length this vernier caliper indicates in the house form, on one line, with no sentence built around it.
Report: 6.5 mm
